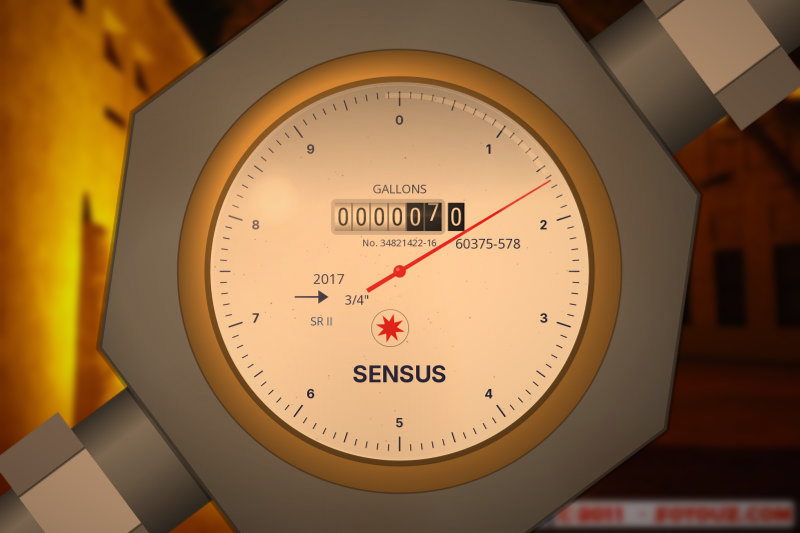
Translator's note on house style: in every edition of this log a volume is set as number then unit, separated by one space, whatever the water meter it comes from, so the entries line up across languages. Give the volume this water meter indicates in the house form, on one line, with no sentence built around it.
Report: 71.6 gal
